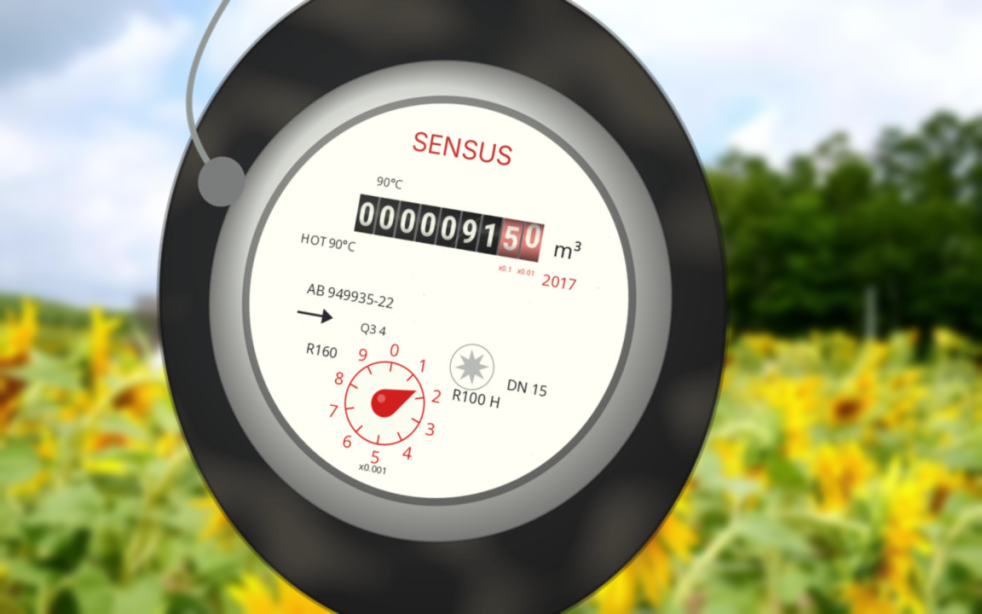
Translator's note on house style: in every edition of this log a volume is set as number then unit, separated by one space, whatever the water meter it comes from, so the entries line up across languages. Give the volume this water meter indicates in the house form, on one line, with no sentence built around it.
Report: 91.501 m³
